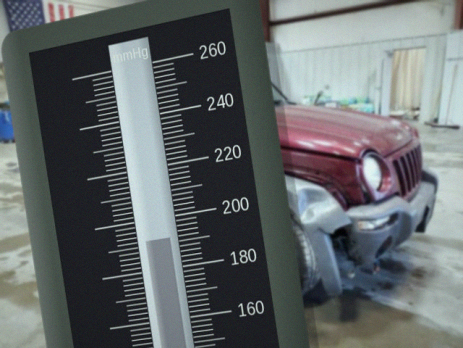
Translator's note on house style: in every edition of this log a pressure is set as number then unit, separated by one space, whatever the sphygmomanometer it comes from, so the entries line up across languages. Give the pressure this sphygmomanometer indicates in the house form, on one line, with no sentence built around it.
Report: 192 mmHg
